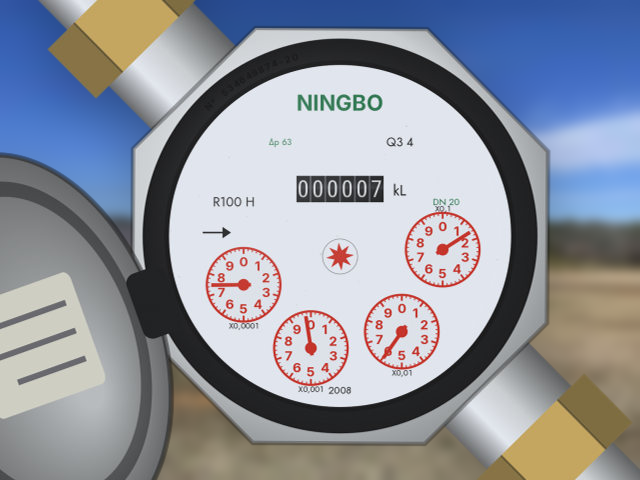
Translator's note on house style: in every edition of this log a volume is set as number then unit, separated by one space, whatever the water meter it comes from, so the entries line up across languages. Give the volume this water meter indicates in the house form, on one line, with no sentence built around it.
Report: 7.1597 kL
